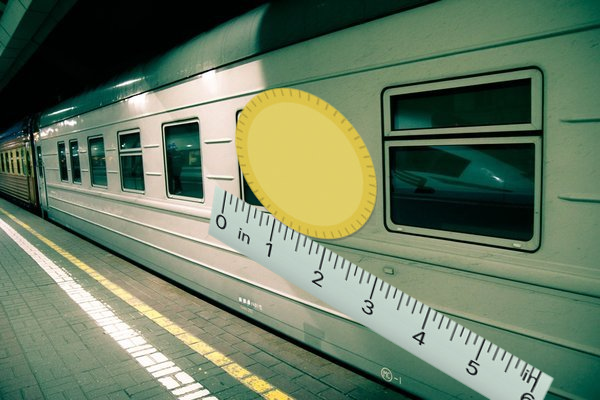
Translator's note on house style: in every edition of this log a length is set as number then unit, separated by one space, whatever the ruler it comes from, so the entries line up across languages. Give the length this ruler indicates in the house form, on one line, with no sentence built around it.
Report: 2.625 in
